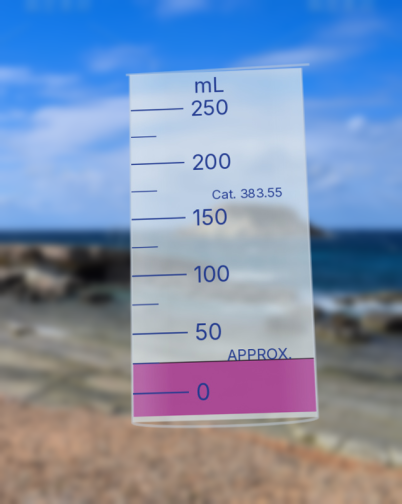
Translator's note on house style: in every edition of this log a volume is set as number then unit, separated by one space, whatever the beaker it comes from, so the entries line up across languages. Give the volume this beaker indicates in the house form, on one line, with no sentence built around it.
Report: 25 mL
